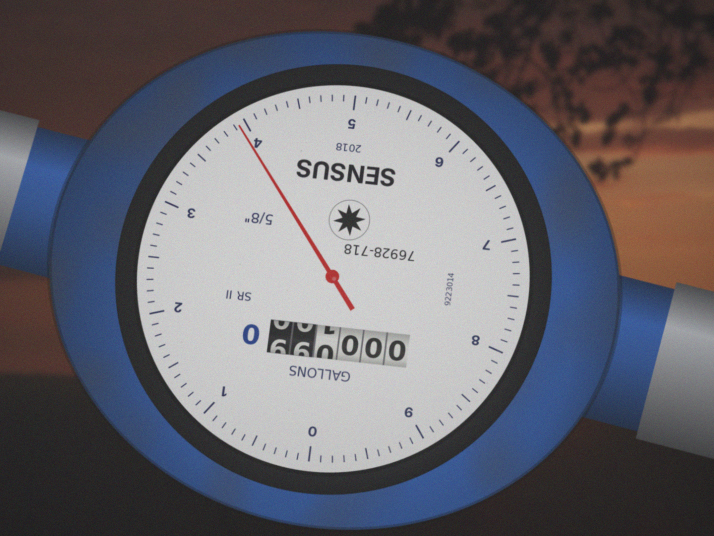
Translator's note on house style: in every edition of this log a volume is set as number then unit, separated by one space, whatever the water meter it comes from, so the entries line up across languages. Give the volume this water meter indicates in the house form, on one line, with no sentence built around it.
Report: 993.9 gal
